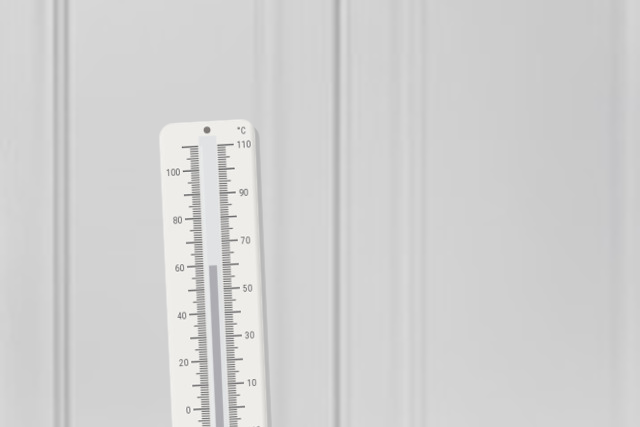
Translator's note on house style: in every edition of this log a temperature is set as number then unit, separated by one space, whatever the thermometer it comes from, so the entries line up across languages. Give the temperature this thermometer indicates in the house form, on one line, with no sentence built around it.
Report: 60 °C
